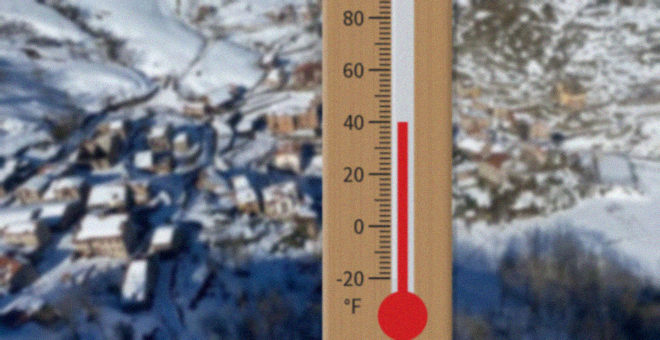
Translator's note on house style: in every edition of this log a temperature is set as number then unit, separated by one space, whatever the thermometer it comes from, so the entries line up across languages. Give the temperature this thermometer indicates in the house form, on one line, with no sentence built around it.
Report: 40 °F
